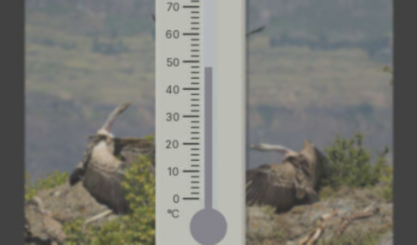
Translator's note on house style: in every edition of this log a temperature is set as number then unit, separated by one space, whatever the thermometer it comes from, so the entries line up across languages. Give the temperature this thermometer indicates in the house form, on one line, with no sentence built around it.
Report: 48 °C
